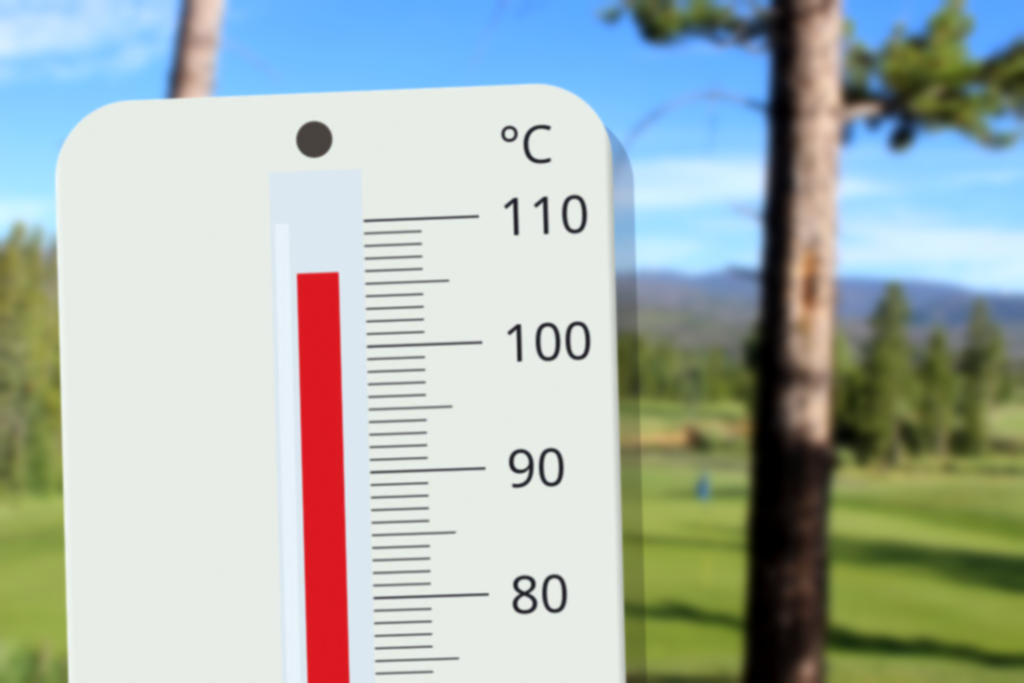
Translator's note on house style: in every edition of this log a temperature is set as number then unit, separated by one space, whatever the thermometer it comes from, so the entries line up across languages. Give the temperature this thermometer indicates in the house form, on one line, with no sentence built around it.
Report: 106 °C
